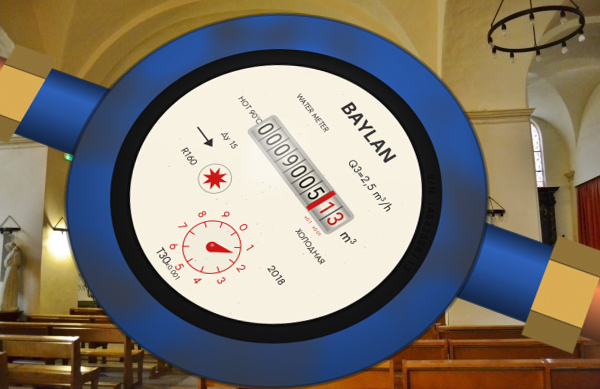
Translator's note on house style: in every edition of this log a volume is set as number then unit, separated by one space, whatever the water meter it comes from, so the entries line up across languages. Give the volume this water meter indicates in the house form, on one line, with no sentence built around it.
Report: 9005.131 m³
